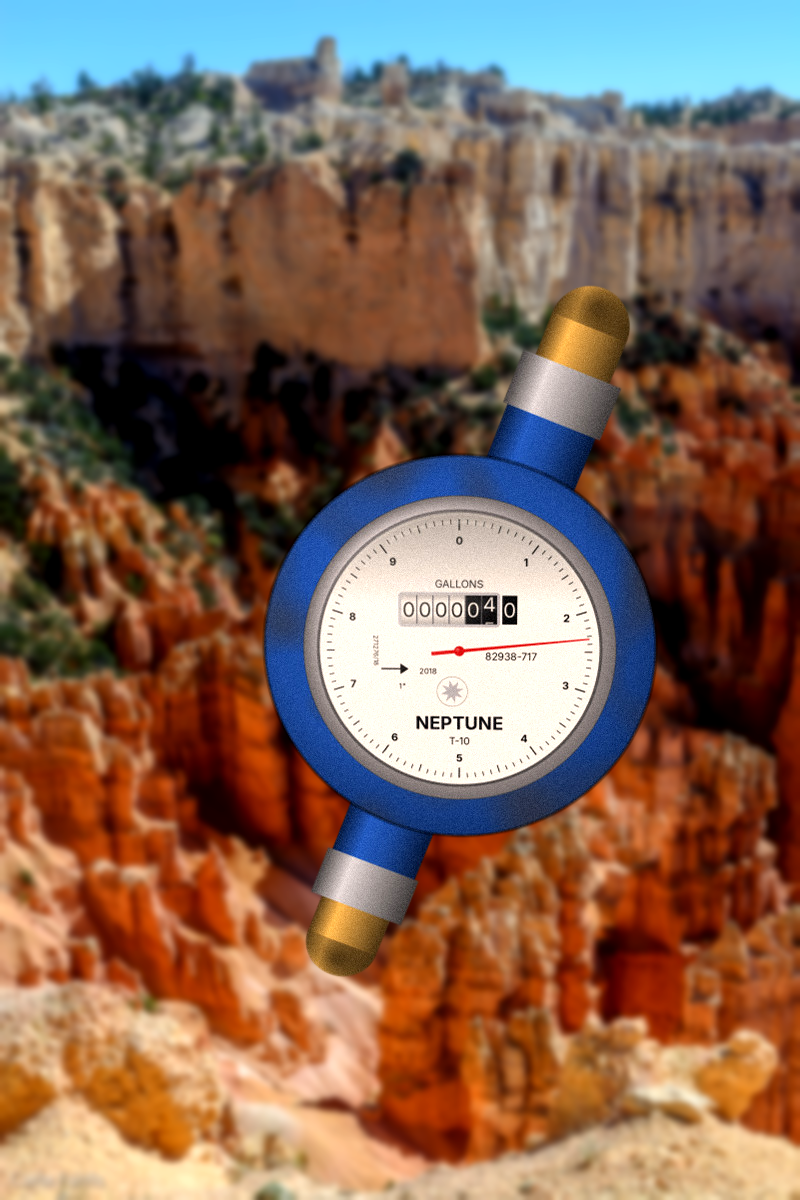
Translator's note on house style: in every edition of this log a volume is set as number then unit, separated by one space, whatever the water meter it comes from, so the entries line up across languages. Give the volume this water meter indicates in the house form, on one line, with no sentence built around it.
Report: 42.3 gal
